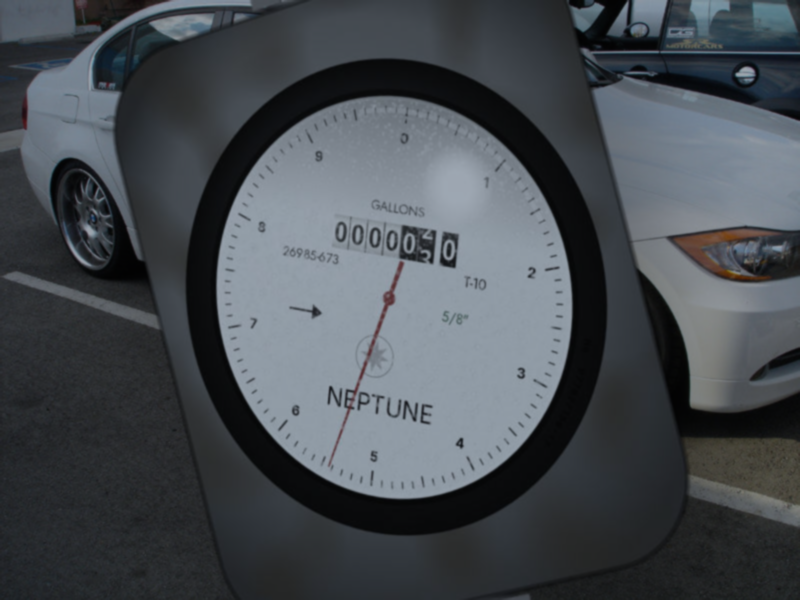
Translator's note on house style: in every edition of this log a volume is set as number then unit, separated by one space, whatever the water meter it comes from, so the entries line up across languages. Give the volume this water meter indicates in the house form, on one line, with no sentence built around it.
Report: 25.4 gal
